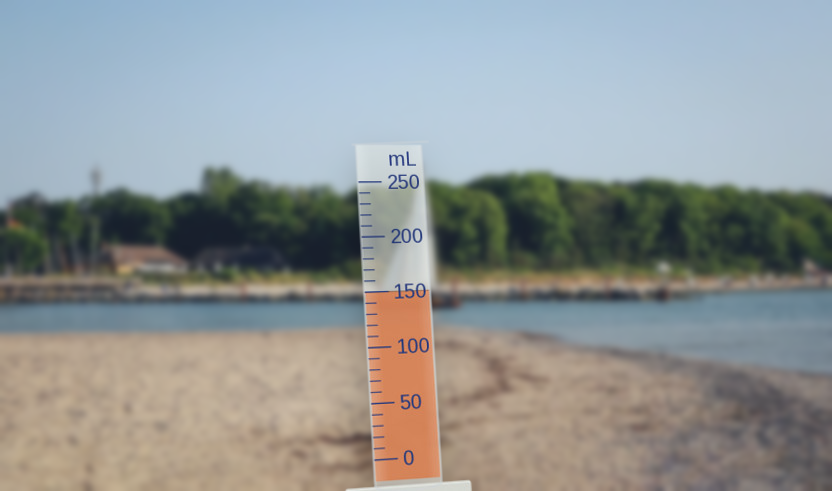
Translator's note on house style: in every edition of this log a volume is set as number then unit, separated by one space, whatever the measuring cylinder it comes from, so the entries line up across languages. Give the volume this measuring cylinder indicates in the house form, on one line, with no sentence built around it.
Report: 150 mL
